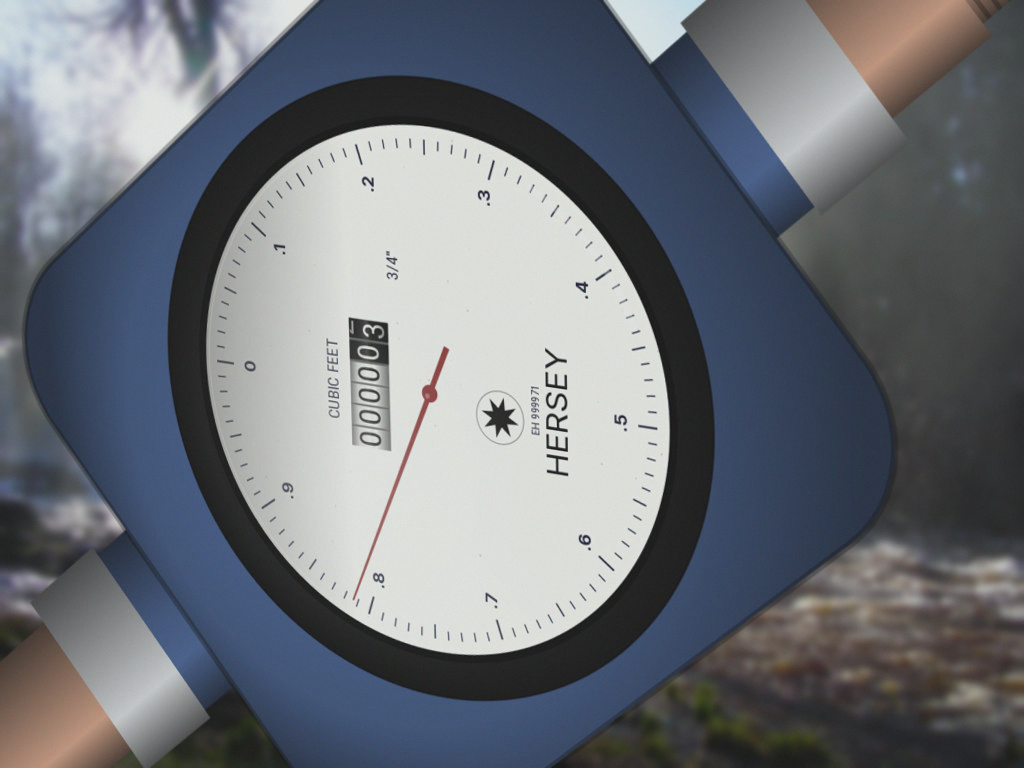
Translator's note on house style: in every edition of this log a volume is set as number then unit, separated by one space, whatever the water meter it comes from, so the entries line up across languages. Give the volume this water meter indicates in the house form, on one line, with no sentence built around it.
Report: 2.81 ft³
